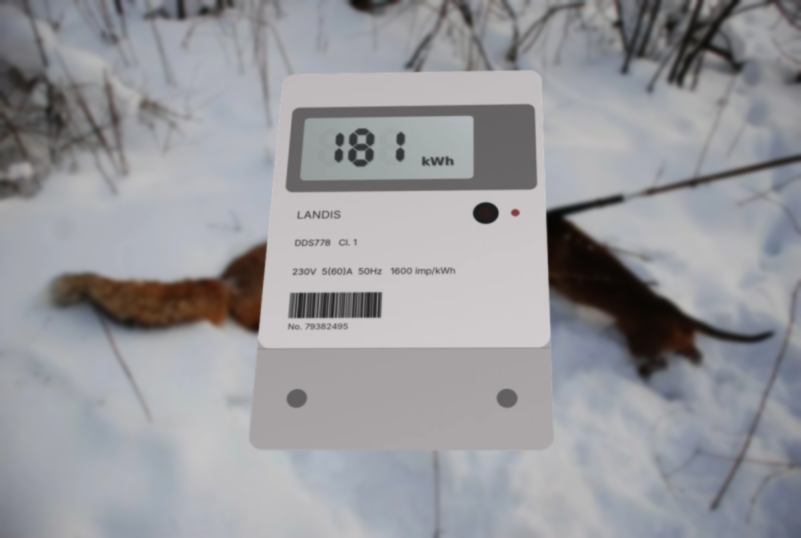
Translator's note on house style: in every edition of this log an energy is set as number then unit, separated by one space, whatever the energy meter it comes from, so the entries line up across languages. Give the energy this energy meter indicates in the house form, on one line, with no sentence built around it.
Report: 181 kWh
